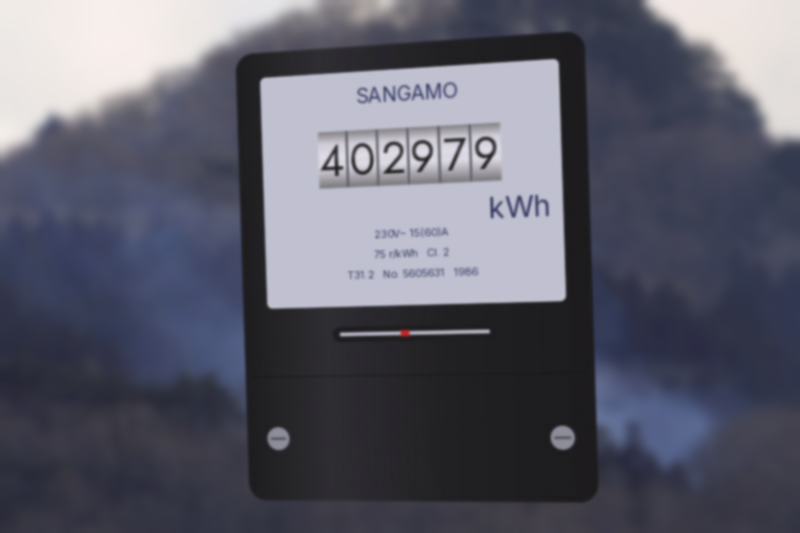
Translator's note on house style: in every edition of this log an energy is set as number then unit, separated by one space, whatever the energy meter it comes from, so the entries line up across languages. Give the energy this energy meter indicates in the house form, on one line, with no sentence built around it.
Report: 402979 kWh
